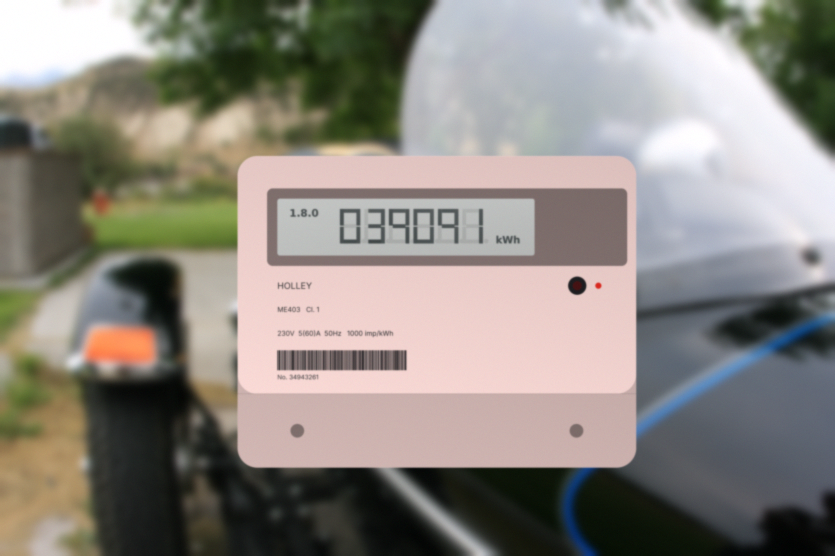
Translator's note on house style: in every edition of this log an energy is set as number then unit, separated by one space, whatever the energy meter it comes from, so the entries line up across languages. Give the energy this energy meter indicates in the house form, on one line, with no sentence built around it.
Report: 39091 kWh
